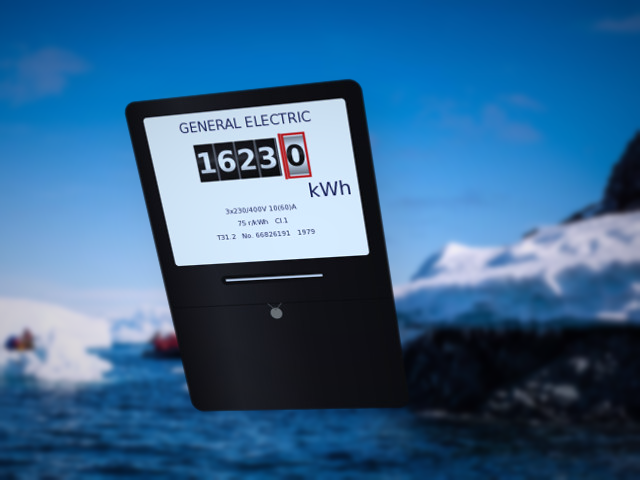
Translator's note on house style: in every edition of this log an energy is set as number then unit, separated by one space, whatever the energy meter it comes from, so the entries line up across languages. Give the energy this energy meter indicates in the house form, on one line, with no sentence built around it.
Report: 1623.0 kWh
